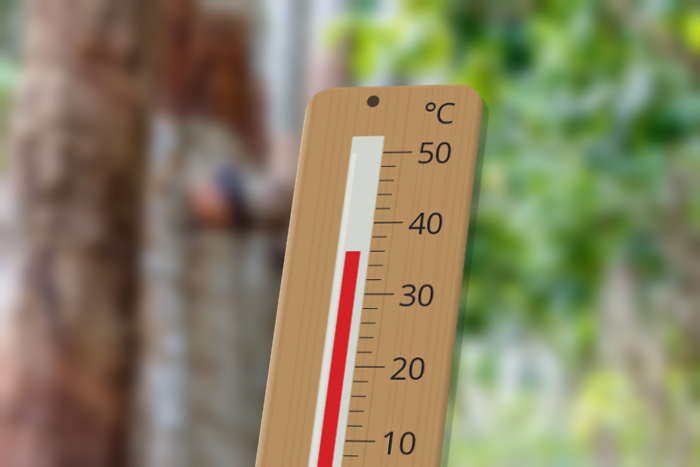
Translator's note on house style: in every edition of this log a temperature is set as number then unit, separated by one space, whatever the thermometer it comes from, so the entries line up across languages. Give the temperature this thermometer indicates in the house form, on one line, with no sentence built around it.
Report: 36 °C
